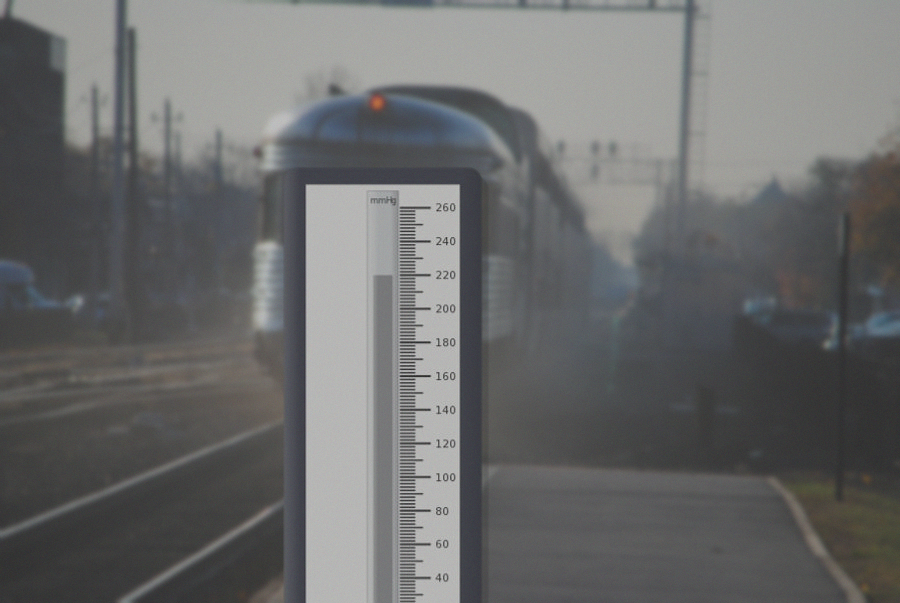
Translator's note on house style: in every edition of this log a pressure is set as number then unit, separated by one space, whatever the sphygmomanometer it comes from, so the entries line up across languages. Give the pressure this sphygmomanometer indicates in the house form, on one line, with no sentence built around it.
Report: 220 mmHg
